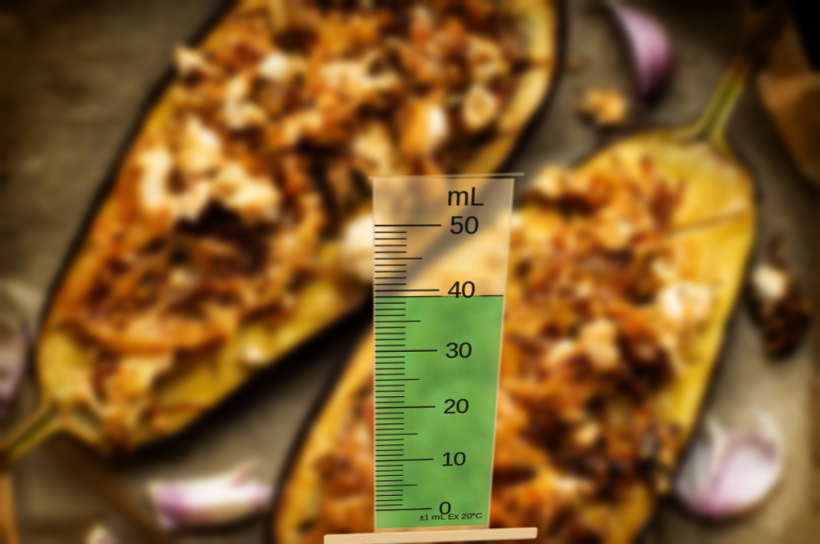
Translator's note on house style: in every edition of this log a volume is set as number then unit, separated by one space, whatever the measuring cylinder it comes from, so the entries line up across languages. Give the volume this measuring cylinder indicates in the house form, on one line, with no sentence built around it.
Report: 39 mL
